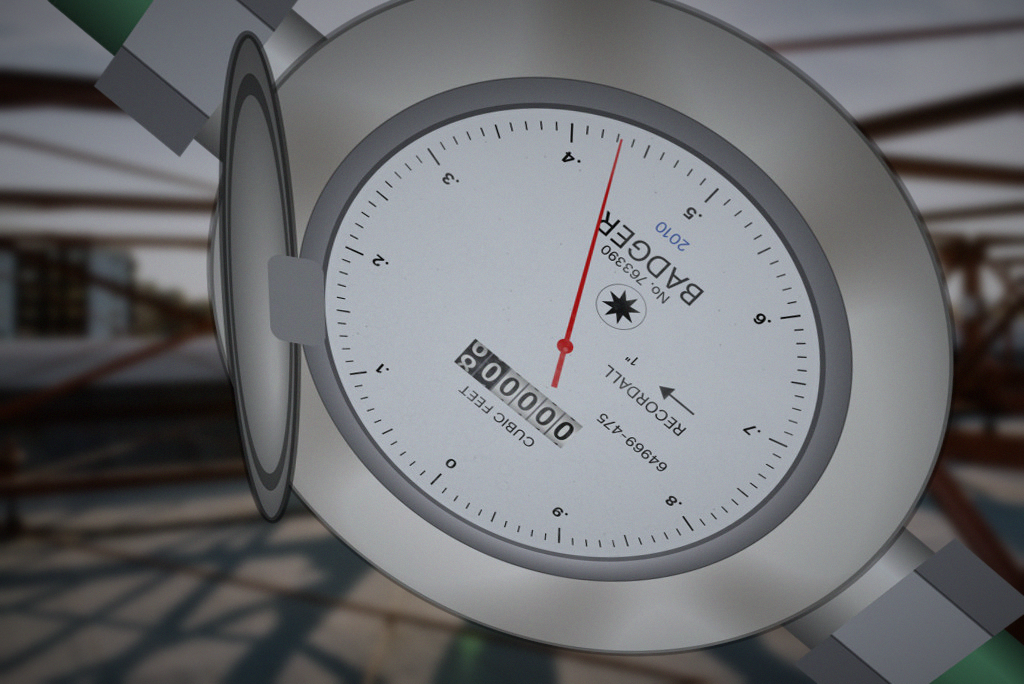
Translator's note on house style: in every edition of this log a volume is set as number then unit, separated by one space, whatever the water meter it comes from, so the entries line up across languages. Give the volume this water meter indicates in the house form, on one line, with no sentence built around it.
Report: 8.43 ft³
